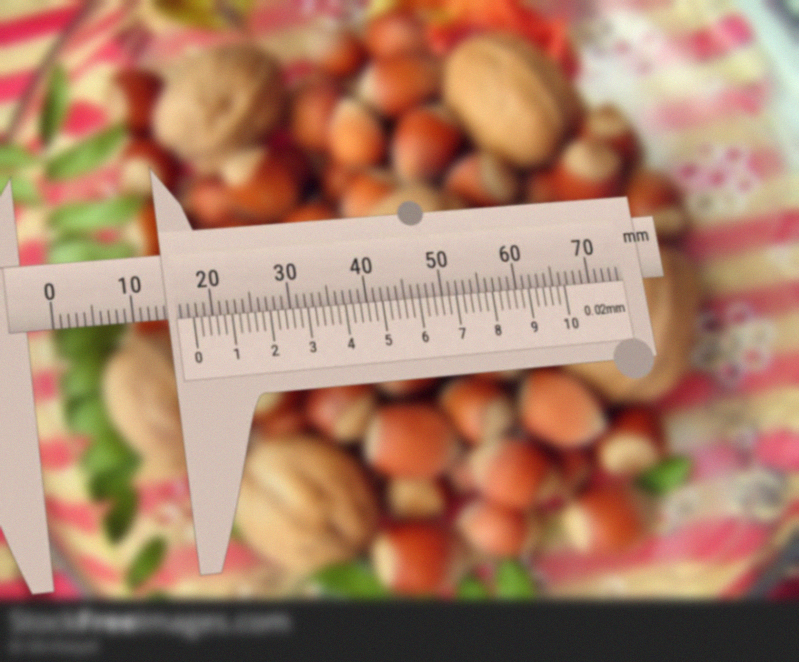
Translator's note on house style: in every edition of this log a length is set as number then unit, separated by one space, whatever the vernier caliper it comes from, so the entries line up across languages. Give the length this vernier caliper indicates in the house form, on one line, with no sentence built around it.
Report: 17.6 mm
